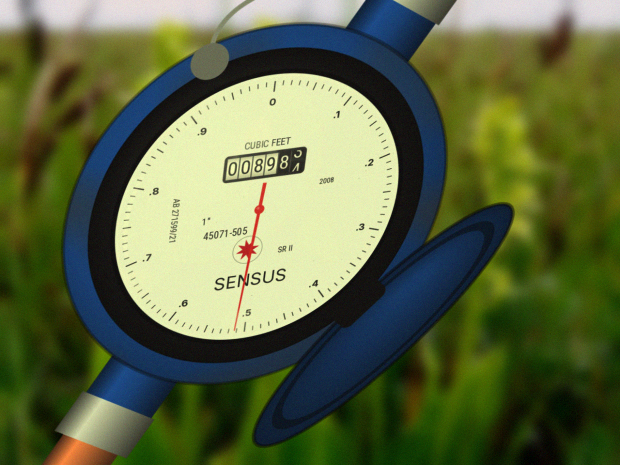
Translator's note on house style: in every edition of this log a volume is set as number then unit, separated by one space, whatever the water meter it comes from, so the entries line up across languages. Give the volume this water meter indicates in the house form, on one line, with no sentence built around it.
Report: 8983.51 ft³
